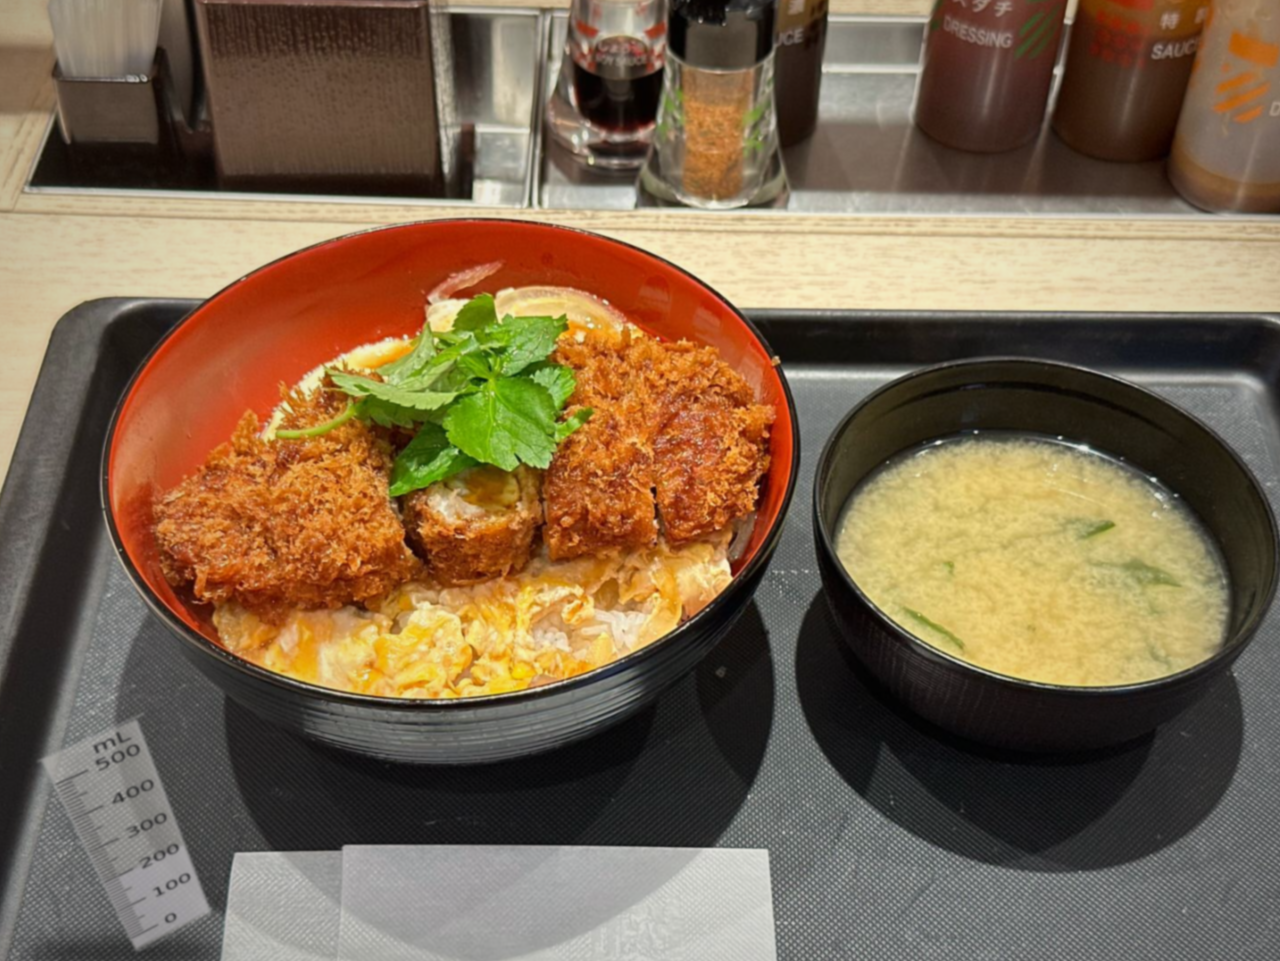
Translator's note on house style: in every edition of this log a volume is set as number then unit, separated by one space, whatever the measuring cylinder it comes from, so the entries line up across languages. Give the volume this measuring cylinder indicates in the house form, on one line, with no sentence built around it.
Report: 200 mL
